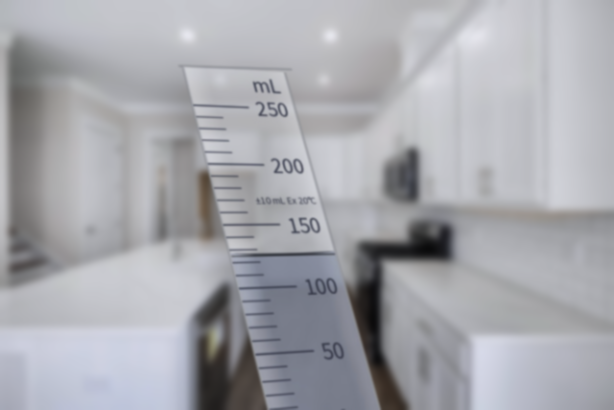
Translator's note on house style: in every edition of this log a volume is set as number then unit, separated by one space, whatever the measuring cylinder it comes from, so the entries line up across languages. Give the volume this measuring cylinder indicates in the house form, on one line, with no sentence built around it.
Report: 125 mL
